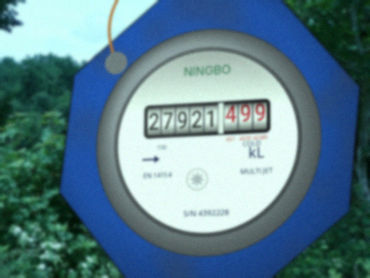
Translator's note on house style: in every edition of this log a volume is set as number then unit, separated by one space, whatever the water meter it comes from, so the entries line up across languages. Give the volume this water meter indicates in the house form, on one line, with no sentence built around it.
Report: 27921.499 kL
